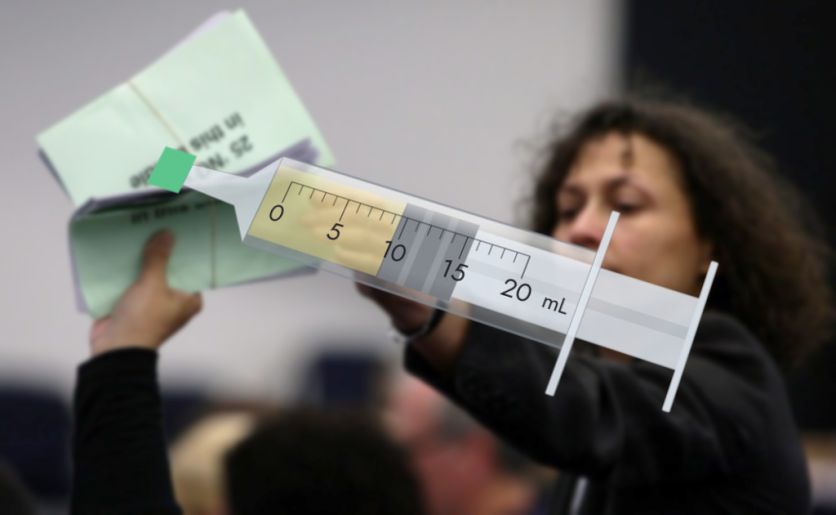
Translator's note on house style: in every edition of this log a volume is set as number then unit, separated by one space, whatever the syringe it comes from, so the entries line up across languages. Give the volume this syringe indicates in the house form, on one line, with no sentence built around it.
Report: 9.5 mL
